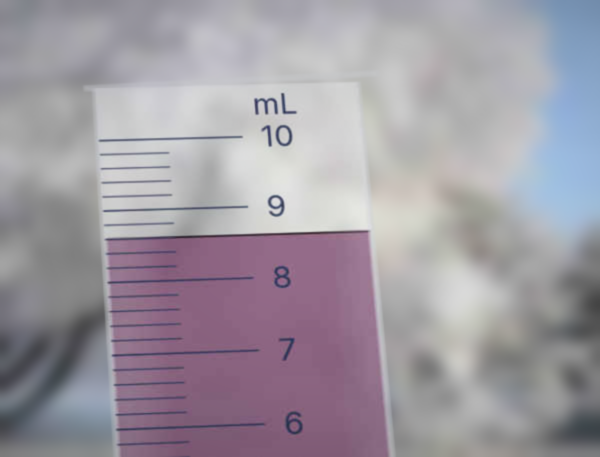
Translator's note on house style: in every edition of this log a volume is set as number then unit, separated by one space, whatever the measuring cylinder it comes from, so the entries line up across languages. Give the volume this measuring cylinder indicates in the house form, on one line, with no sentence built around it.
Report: 8.6 mL
